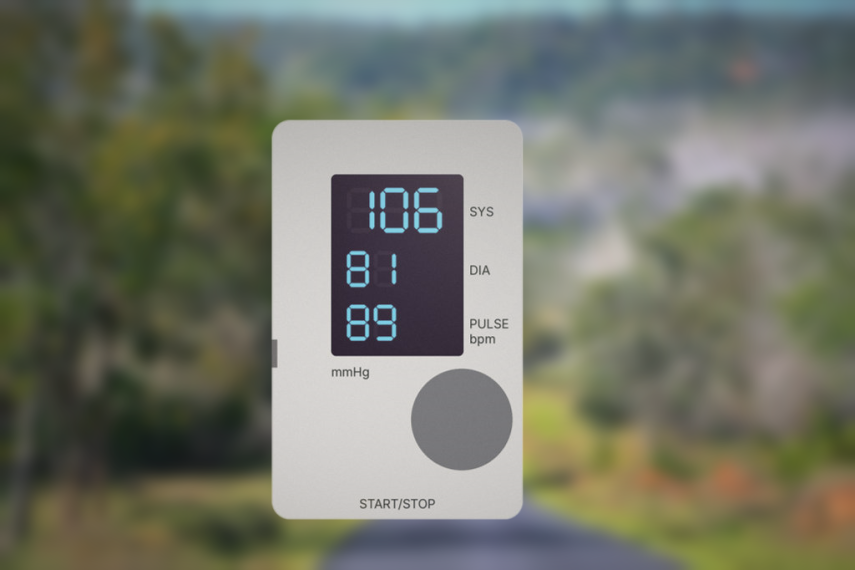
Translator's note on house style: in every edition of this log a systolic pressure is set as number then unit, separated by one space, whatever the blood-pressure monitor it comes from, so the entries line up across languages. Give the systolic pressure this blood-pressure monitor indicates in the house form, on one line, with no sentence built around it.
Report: 106 mmHg
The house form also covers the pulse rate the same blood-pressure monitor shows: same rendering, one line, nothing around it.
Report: 89 bpm
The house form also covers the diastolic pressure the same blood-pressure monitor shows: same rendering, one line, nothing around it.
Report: 81 mmHg
